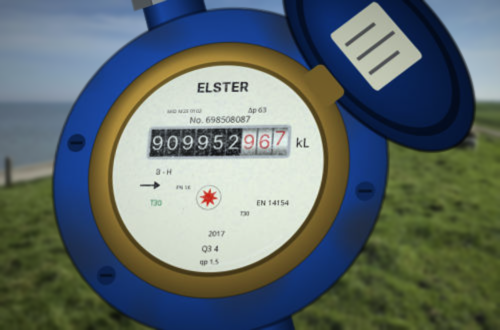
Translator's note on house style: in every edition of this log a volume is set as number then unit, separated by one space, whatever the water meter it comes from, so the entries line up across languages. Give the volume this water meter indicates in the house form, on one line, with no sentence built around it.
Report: 909952.967 kL
